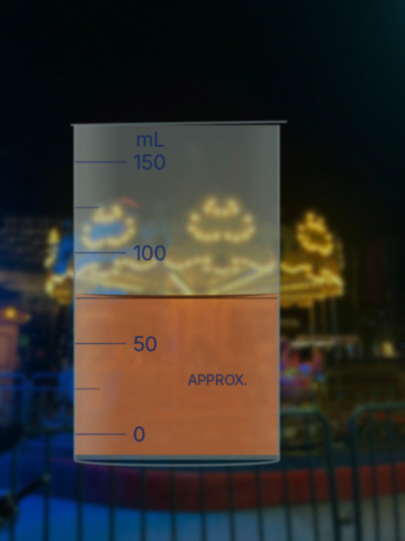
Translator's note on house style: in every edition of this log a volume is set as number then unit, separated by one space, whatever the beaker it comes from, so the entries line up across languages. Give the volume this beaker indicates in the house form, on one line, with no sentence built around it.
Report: 75 mL
